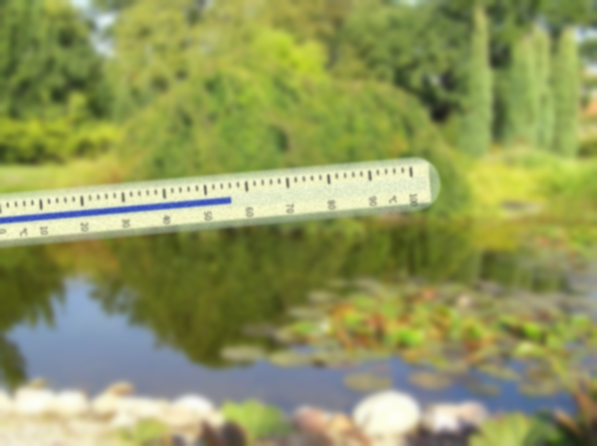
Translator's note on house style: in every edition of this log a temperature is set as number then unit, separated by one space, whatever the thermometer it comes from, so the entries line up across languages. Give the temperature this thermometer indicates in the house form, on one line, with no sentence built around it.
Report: 56 °C
